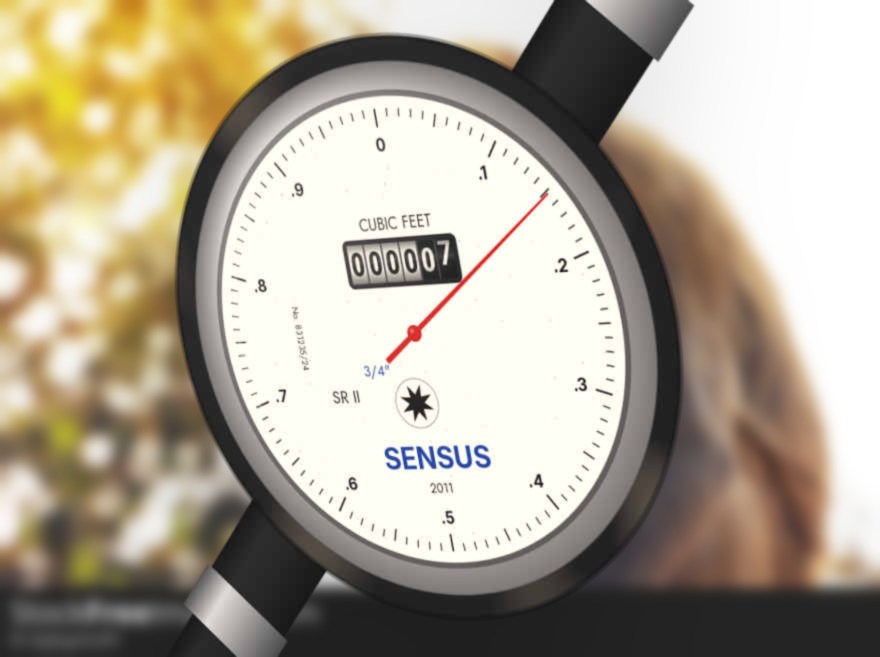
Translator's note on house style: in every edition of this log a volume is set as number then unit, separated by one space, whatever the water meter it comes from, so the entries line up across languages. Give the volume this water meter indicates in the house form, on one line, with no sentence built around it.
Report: 7.15 ft³
